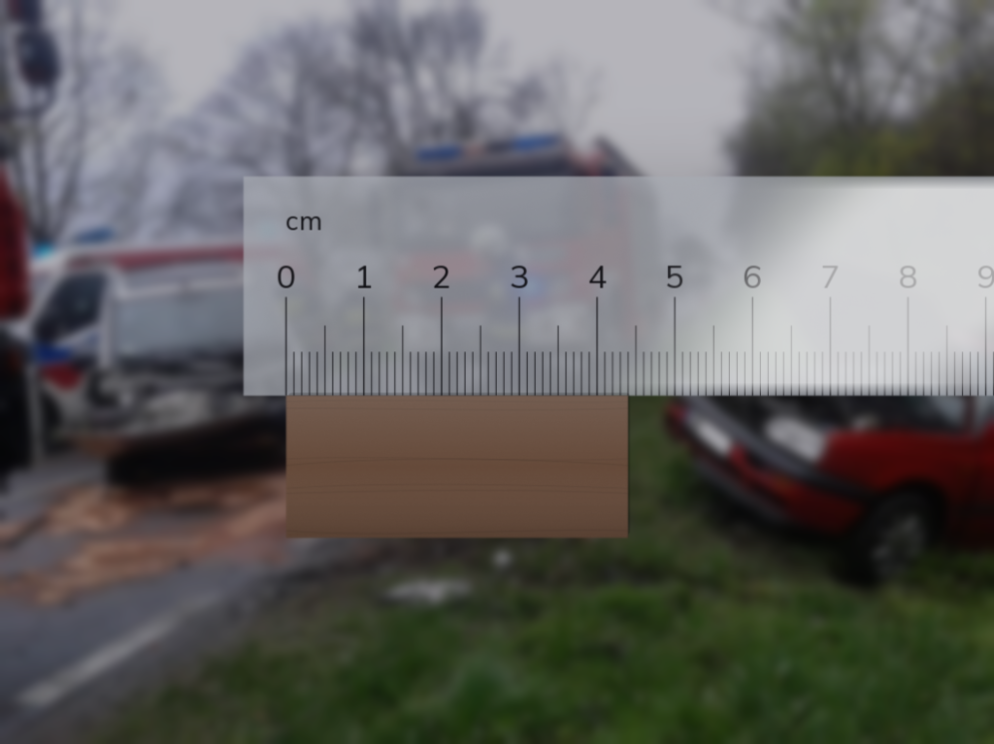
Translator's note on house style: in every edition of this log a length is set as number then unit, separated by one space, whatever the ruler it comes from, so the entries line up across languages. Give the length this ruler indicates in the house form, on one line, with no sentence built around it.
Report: 4.4 cm
